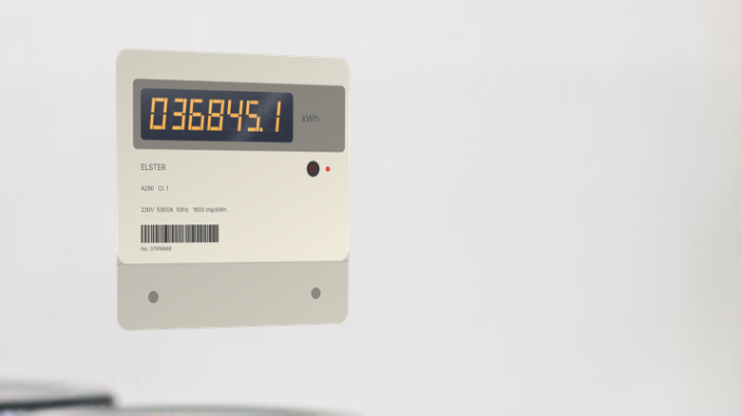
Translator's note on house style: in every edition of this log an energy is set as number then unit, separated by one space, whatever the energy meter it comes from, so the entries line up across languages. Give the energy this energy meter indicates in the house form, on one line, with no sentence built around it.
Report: 36845.1 kWh
